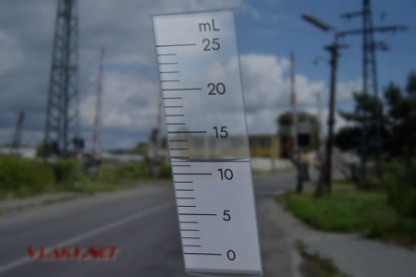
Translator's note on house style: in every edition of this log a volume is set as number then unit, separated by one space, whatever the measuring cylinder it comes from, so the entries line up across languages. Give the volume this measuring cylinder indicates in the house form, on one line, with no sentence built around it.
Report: 11.5 mL
